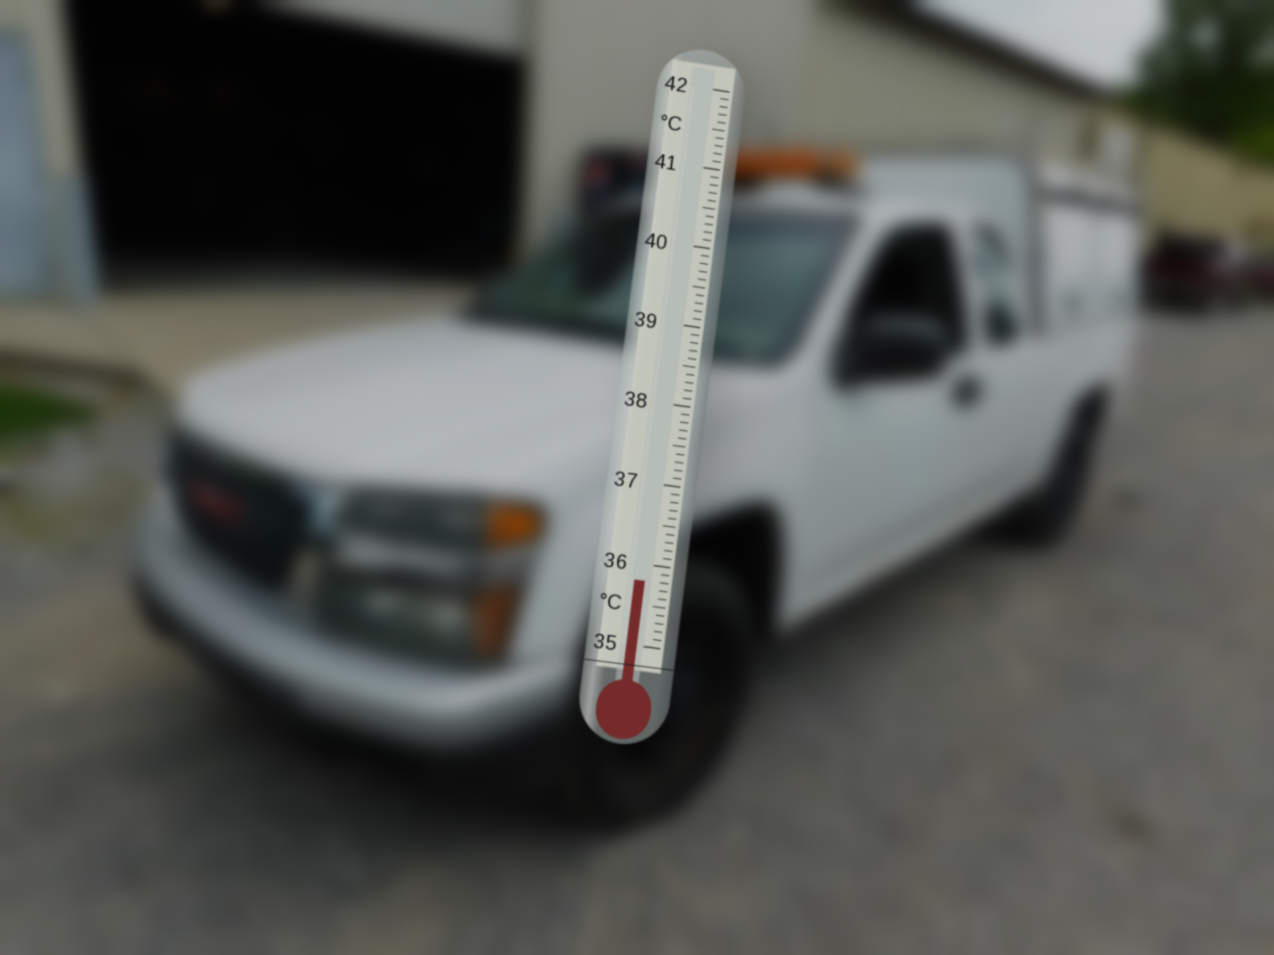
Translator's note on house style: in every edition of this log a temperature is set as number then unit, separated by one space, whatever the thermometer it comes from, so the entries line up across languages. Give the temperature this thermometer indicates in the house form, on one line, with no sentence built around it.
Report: 35.8 °C
